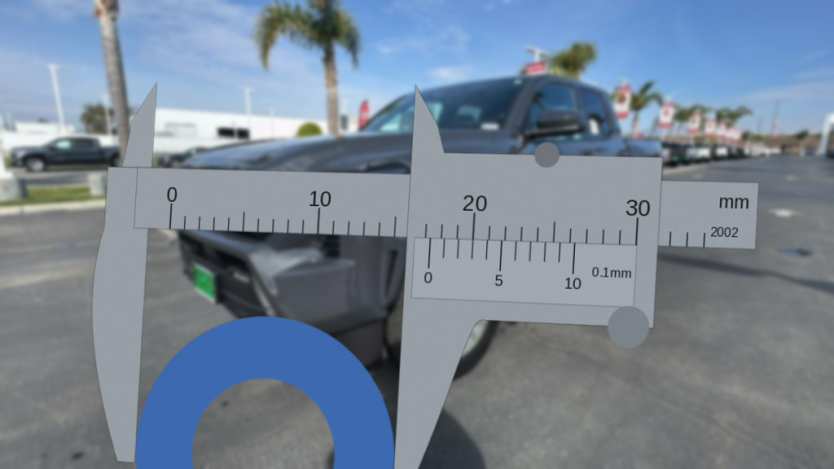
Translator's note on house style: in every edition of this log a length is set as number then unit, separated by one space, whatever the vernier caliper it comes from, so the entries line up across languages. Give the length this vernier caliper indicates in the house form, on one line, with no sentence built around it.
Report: 17.3 mm
